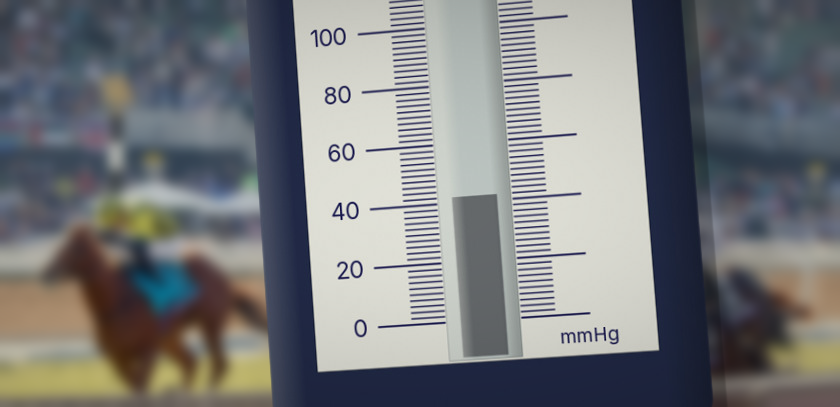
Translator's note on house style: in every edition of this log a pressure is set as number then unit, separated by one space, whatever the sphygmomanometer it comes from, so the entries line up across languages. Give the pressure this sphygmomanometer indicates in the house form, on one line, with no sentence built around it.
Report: 42 mmHg
